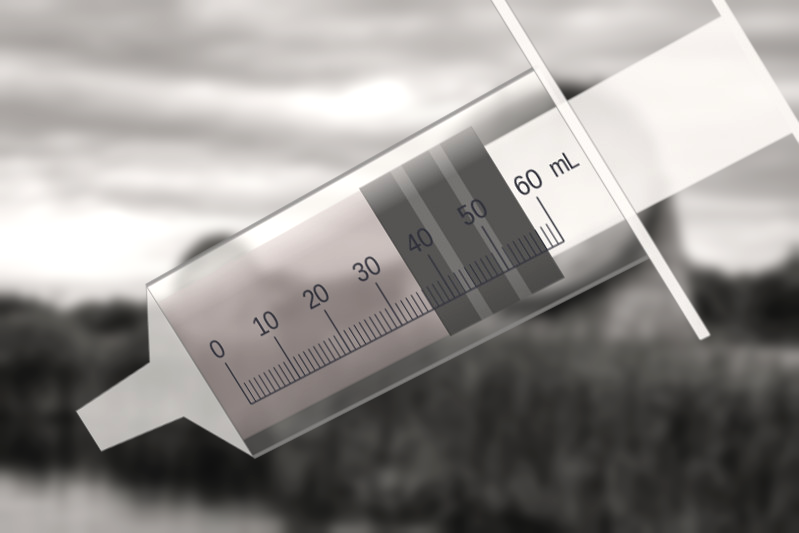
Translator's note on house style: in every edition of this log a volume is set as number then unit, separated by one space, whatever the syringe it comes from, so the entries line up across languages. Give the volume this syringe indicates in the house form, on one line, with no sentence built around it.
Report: 36 mL
